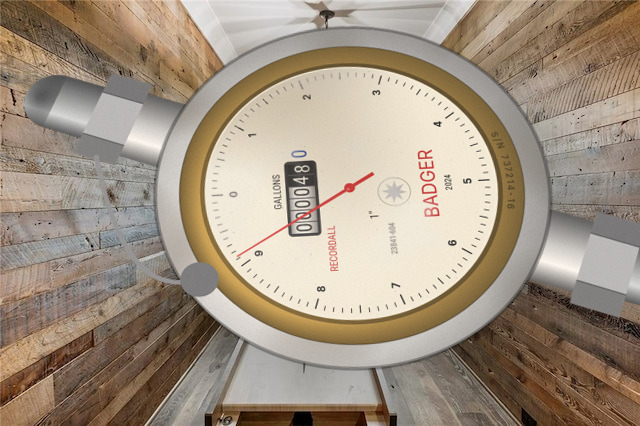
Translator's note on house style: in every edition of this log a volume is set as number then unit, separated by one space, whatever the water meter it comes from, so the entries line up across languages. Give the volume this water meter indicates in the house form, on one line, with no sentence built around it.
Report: 479.1 gal
